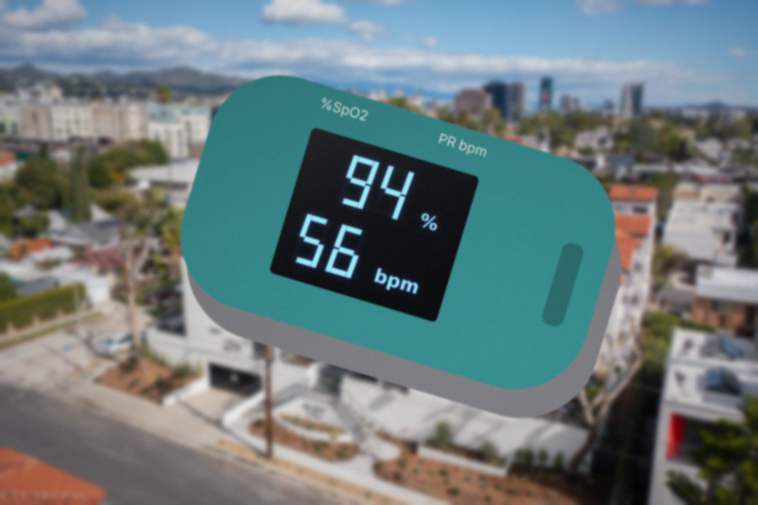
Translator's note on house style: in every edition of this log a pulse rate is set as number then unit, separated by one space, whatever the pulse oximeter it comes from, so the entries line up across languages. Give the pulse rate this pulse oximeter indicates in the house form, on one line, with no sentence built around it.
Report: 56 bpm
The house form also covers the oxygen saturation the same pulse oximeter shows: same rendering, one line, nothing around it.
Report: 94 %
